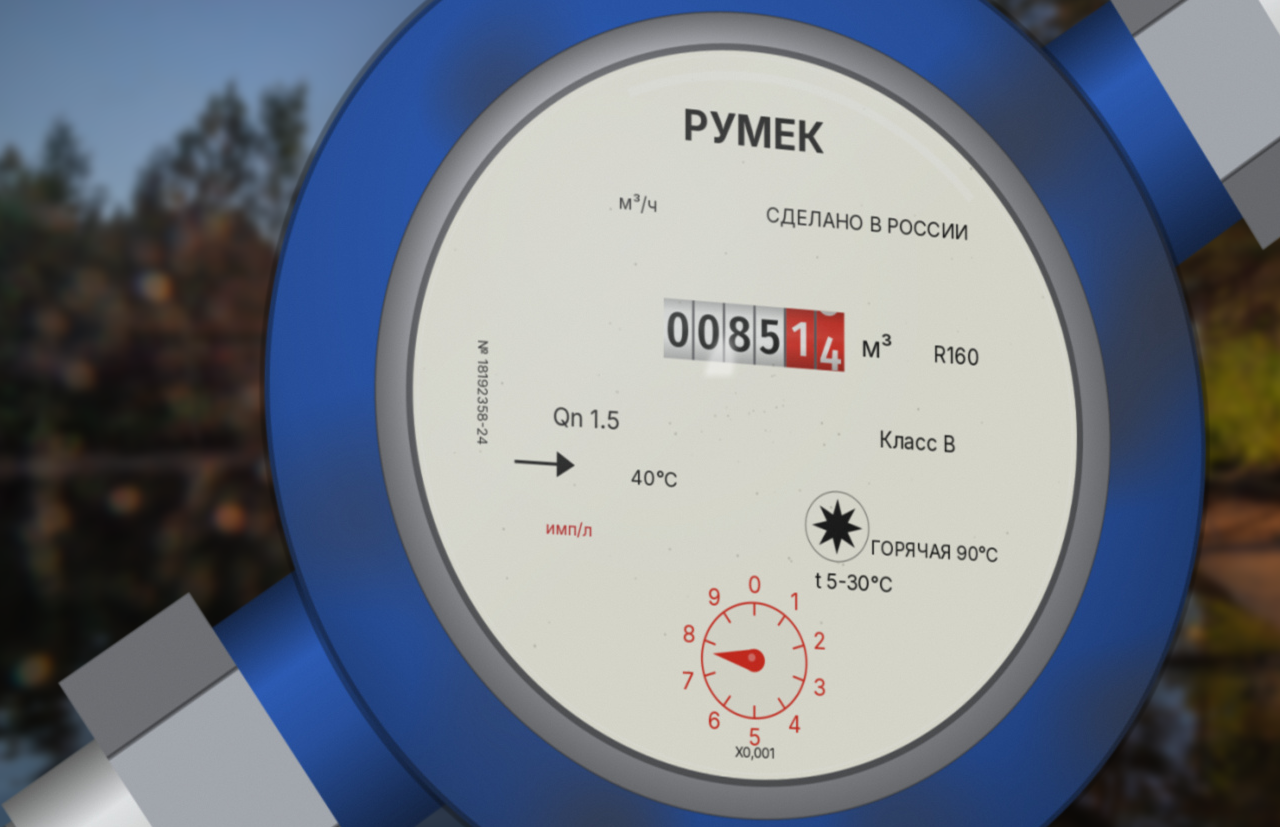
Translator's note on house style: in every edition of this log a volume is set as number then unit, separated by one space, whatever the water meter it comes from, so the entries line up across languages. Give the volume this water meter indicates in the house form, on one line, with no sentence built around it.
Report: 85.137 m³
